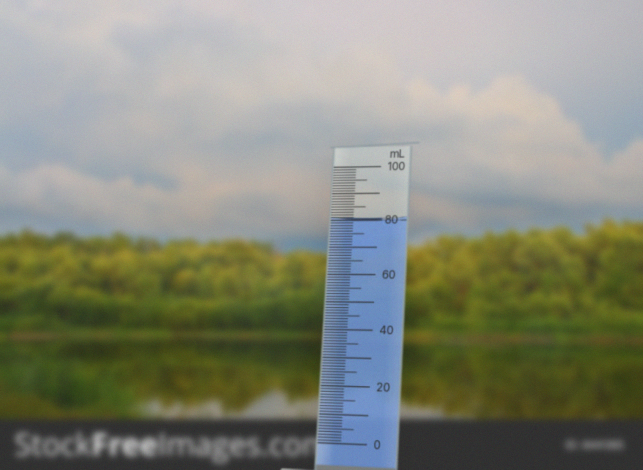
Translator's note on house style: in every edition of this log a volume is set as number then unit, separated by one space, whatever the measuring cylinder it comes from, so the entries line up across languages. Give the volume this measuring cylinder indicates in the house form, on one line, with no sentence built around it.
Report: 80 mL
